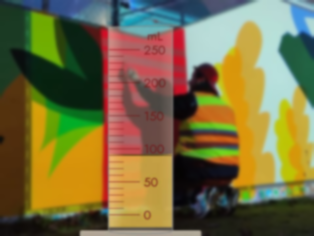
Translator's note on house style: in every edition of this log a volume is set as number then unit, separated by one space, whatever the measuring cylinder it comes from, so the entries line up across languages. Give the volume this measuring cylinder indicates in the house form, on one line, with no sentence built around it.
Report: 90 mL
